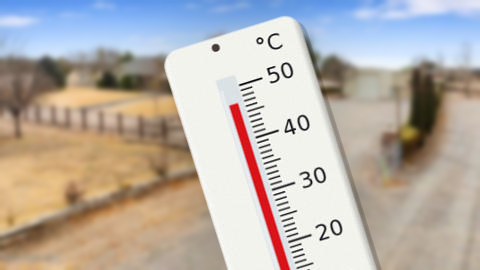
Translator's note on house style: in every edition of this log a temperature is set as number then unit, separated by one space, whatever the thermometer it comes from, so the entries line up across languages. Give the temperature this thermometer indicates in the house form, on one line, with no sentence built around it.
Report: 47 °C
